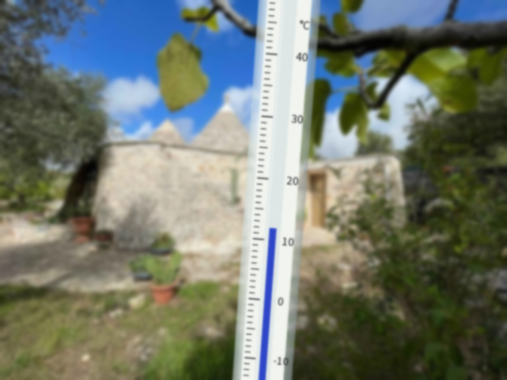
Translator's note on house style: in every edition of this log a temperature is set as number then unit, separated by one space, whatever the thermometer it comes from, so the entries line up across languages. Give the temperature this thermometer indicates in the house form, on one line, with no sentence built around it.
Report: 12 °C
